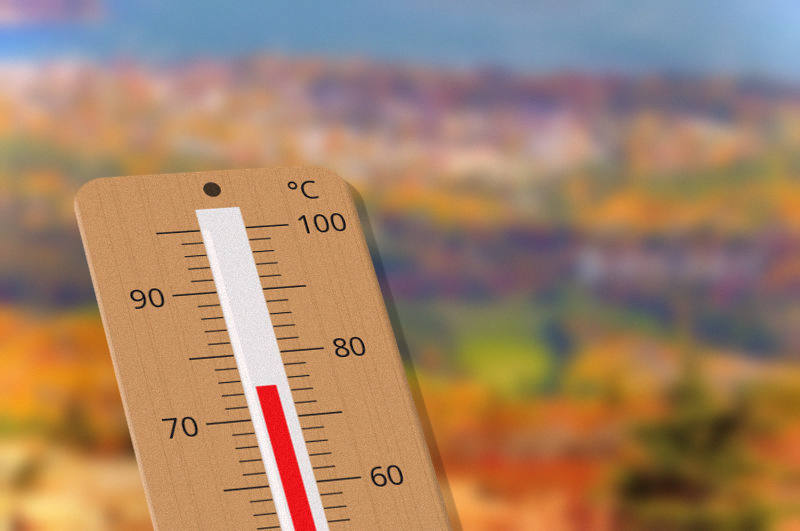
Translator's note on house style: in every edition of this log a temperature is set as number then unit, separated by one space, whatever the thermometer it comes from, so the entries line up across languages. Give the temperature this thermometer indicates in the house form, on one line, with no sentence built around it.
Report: 75 °C
